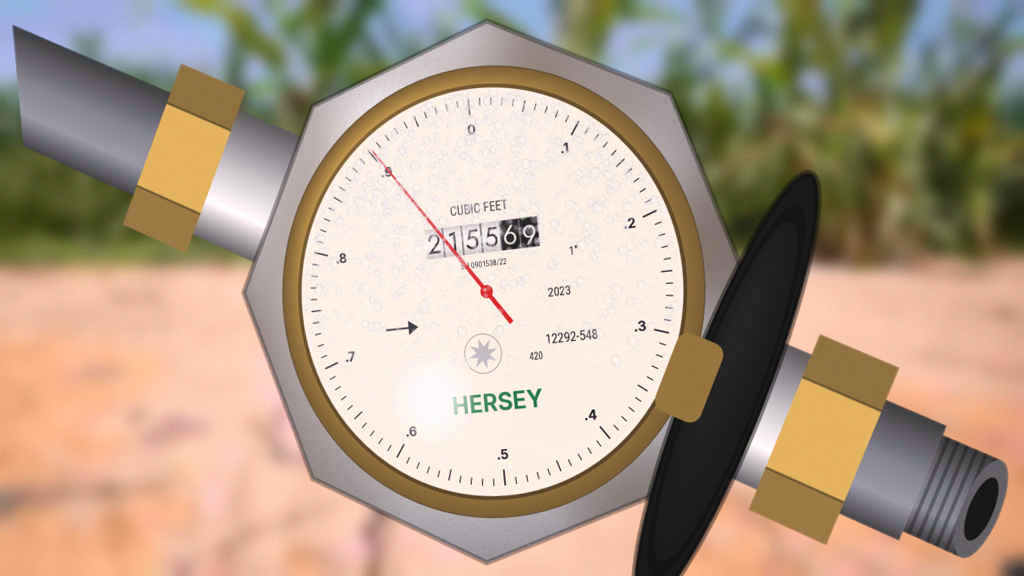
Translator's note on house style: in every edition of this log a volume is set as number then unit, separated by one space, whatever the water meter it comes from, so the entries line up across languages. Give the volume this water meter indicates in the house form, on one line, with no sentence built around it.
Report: 215568.90 ft³
